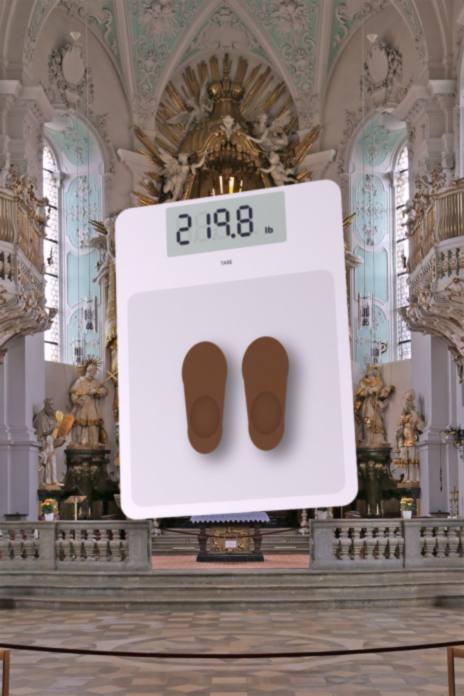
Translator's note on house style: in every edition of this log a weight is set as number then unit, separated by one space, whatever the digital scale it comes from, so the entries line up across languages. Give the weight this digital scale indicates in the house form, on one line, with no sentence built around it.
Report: 219.8 lb
